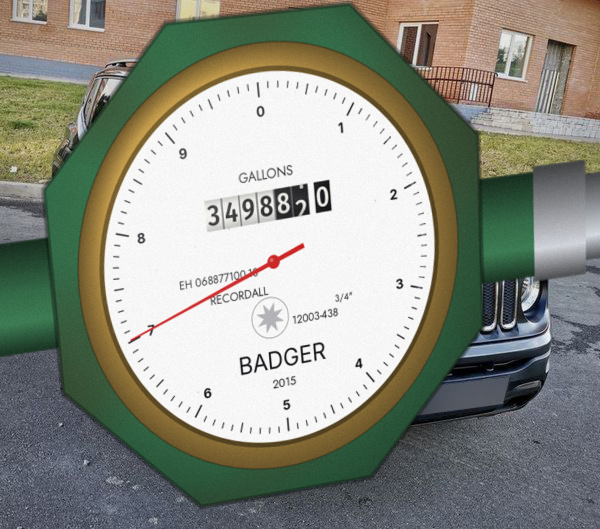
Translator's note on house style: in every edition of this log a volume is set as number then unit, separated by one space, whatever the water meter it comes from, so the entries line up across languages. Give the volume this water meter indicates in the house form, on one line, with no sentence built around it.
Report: 3498817.0 gal
